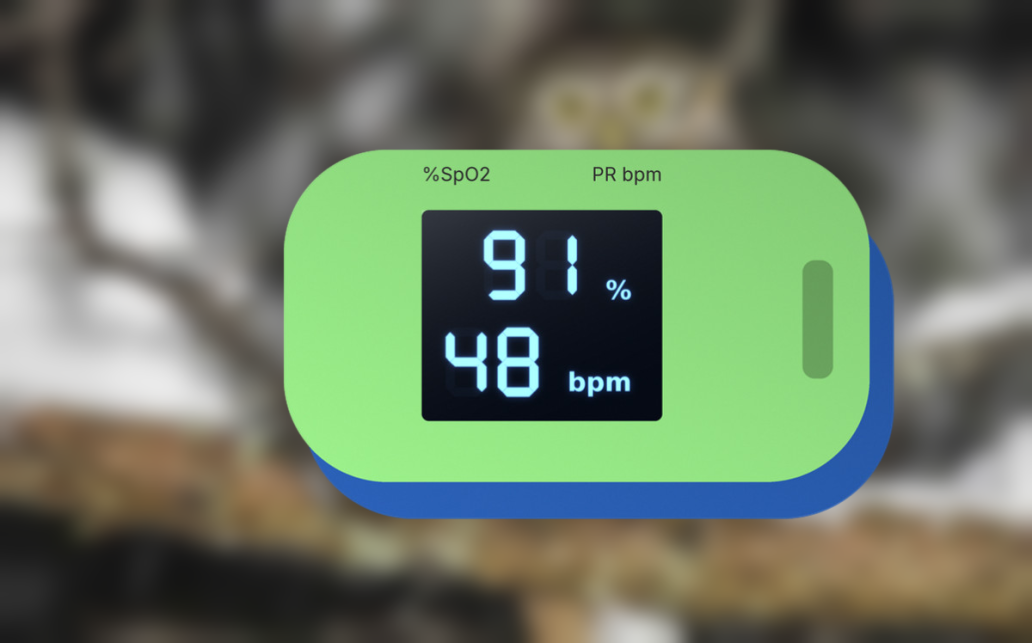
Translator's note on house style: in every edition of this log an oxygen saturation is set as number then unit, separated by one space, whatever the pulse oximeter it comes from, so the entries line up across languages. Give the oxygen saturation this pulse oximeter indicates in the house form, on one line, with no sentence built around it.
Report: 91 %
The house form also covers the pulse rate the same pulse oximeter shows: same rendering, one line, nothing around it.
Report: 48 bpm
